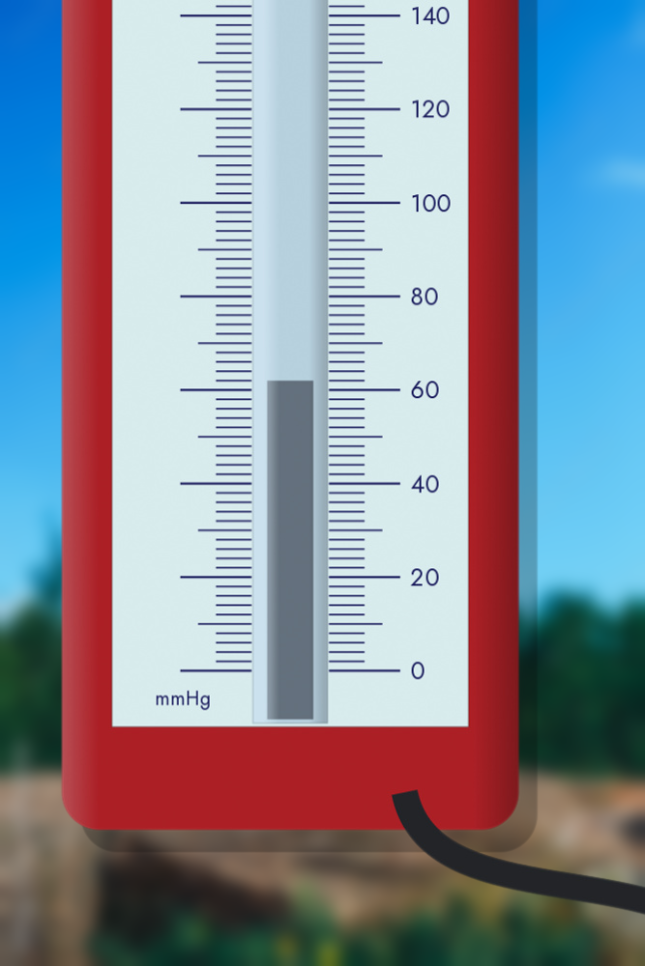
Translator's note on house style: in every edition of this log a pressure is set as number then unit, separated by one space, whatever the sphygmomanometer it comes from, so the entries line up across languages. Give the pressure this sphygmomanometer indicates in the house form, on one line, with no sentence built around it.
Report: 62 mmHg
